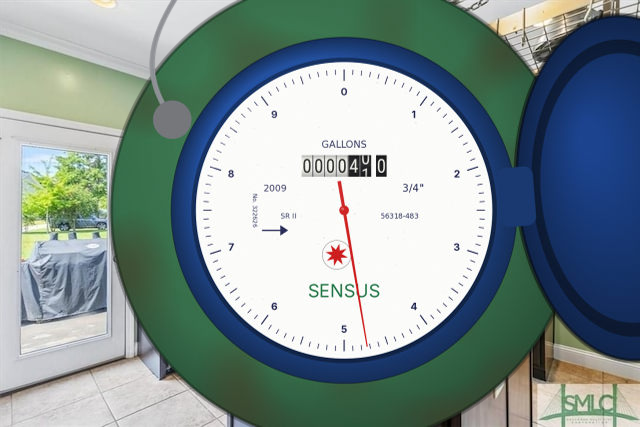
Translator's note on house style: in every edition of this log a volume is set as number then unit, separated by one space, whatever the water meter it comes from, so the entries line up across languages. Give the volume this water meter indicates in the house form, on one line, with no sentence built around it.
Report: 404.7 gal
